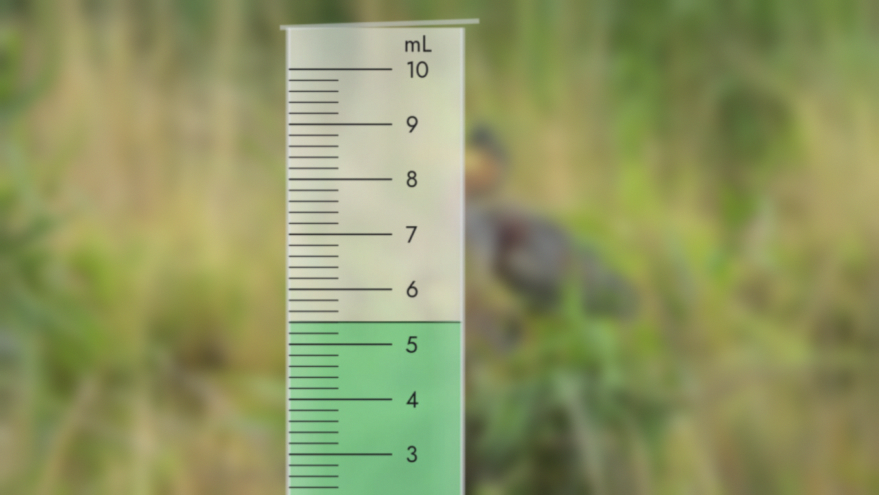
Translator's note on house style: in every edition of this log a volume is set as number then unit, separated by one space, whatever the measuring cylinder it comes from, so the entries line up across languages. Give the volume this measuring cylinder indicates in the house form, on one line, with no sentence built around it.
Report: 5.4 mL
